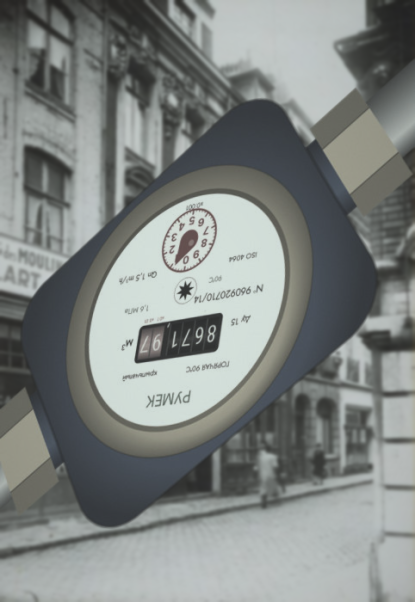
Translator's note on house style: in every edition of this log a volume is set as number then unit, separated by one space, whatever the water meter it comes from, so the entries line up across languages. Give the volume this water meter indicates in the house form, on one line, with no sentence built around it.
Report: 8671.970 m³
